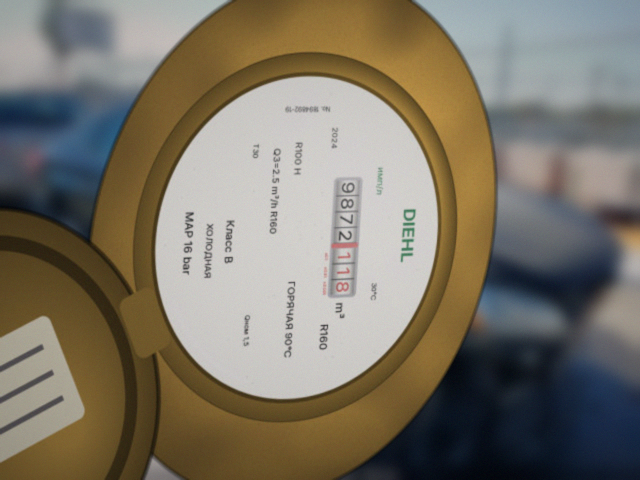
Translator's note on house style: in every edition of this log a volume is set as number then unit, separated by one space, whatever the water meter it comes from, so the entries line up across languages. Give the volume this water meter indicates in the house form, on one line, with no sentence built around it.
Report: 9872.118 m³
